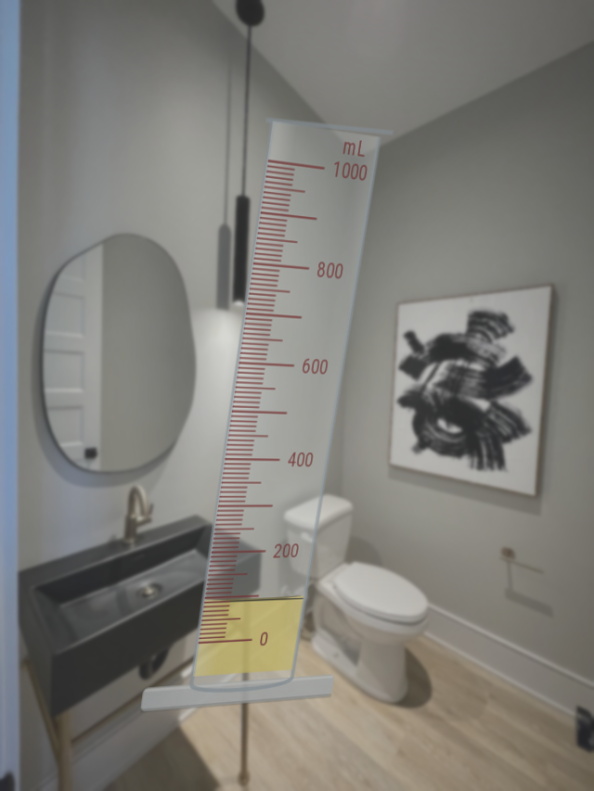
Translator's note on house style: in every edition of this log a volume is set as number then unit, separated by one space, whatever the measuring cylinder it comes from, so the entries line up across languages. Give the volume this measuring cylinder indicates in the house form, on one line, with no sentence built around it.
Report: 90 mL
